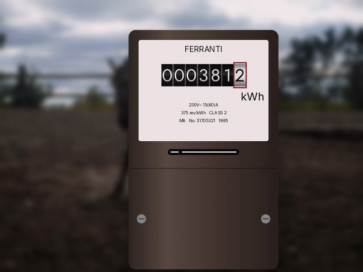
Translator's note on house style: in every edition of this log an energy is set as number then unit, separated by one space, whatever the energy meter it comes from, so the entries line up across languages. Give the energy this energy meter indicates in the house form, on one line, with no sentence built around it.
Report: 381.2 kWh
